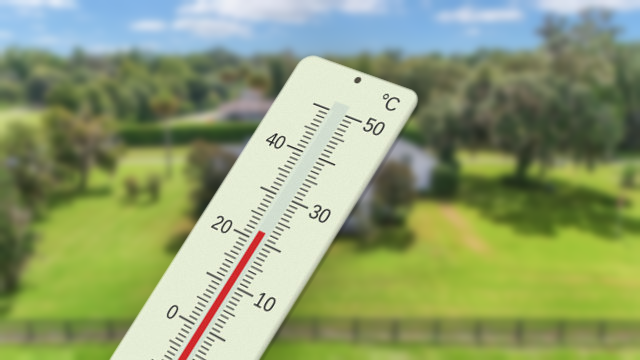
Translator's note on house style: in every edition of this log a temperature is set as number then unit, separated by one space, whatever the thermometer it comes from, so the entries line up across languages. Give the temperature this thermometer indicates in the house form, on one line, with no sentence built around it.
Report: 22 °C
